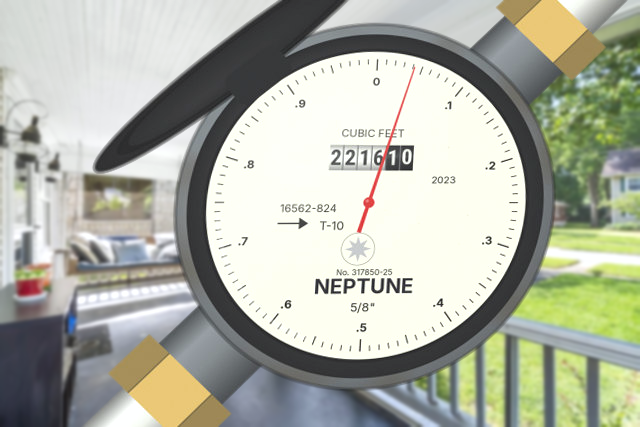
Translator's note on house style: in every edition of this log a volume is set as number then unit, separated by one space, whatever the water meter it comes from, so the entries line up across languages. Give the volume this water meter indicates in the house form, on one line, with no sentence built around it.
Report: 221610.04 ft³
